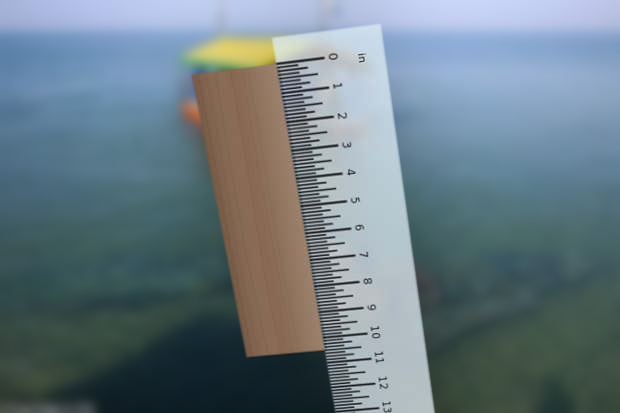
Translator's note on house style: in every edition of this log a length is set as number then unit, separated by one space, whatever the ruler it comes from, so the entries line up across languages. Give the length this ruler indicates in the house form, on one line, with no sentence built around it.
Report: 10.5 in
